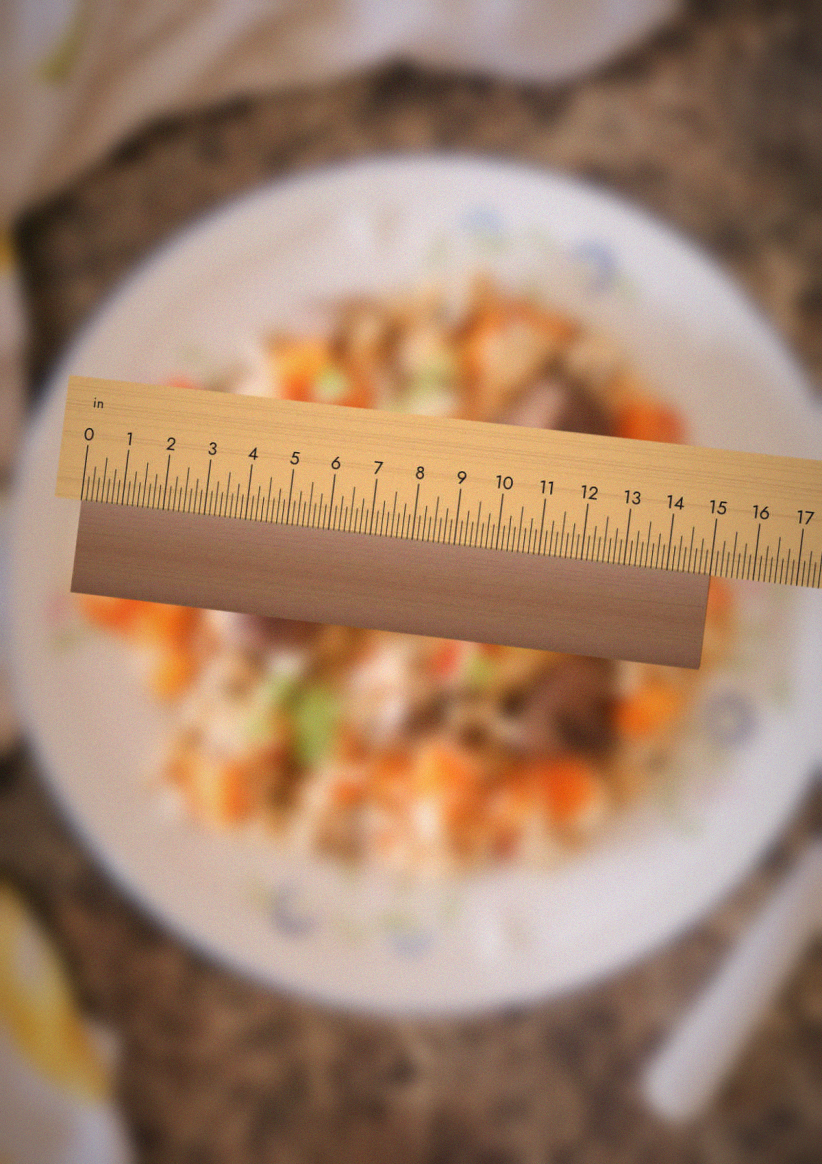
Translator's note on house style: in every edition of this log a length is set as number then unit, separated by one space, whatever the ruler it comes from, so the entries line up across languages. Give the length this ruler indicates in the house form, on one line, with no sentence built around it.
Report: 15 in
